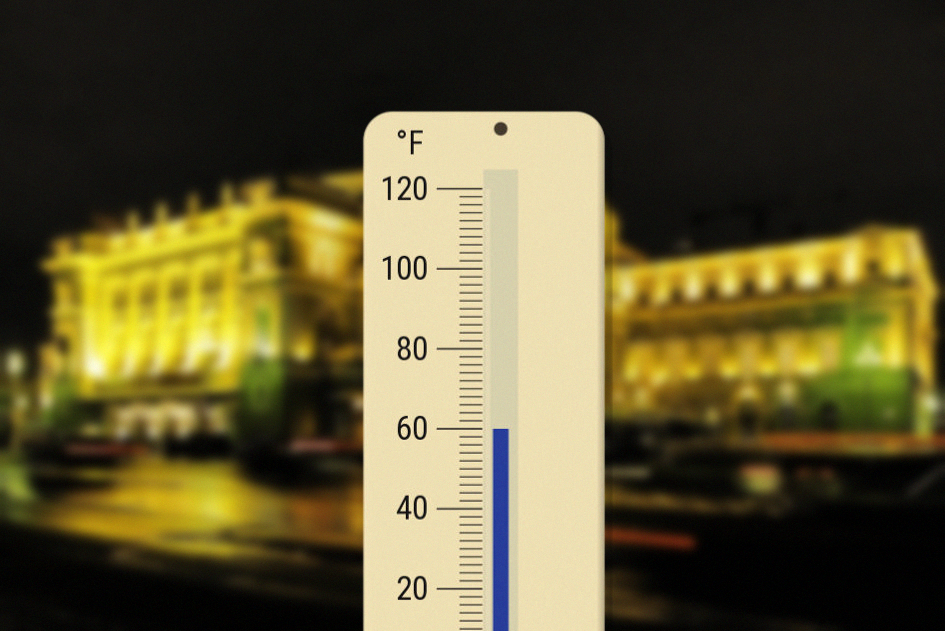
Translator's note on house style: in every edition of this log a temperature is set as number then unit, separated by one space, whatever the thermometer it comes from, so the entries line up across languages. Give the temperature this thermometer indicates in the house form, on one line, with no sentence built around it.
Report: 60 °F
